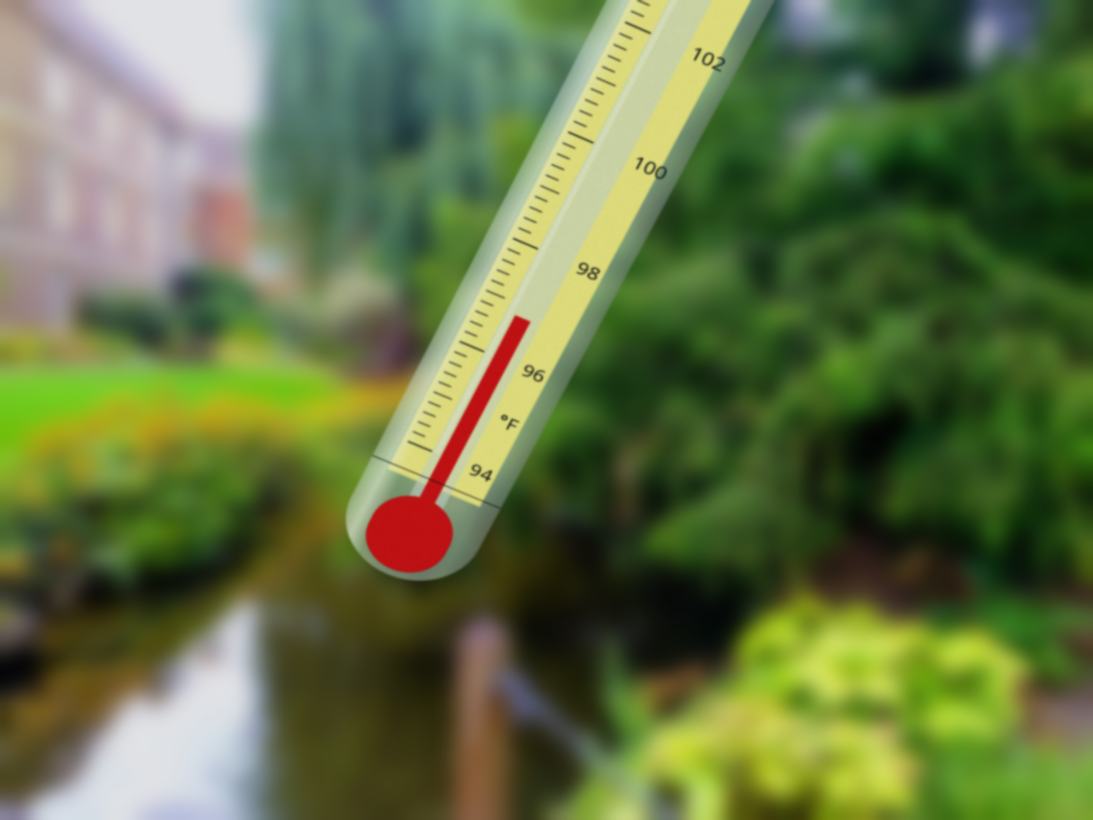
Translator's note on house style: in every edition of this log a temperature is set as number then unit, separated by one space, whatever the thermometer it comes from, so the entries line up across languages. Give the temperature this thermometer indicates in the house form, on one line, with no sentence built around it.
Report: 96.8 °F
